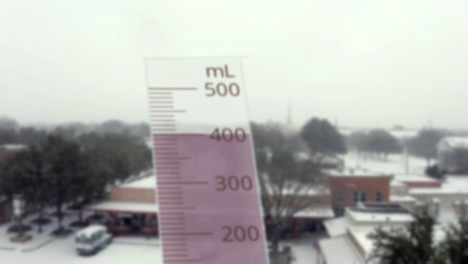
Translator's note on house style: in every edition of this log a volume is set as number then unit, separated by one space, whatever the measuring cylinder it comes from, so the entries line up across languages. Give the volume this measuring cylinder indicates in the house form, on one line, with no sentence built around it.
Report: 400 mL
